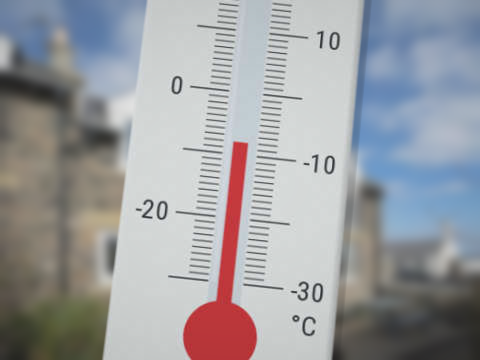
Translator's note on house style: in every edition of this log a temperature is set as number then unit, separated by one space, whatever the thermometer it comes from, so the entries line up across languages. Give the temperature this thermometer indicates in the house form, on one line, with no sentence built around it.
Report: -8 °C
